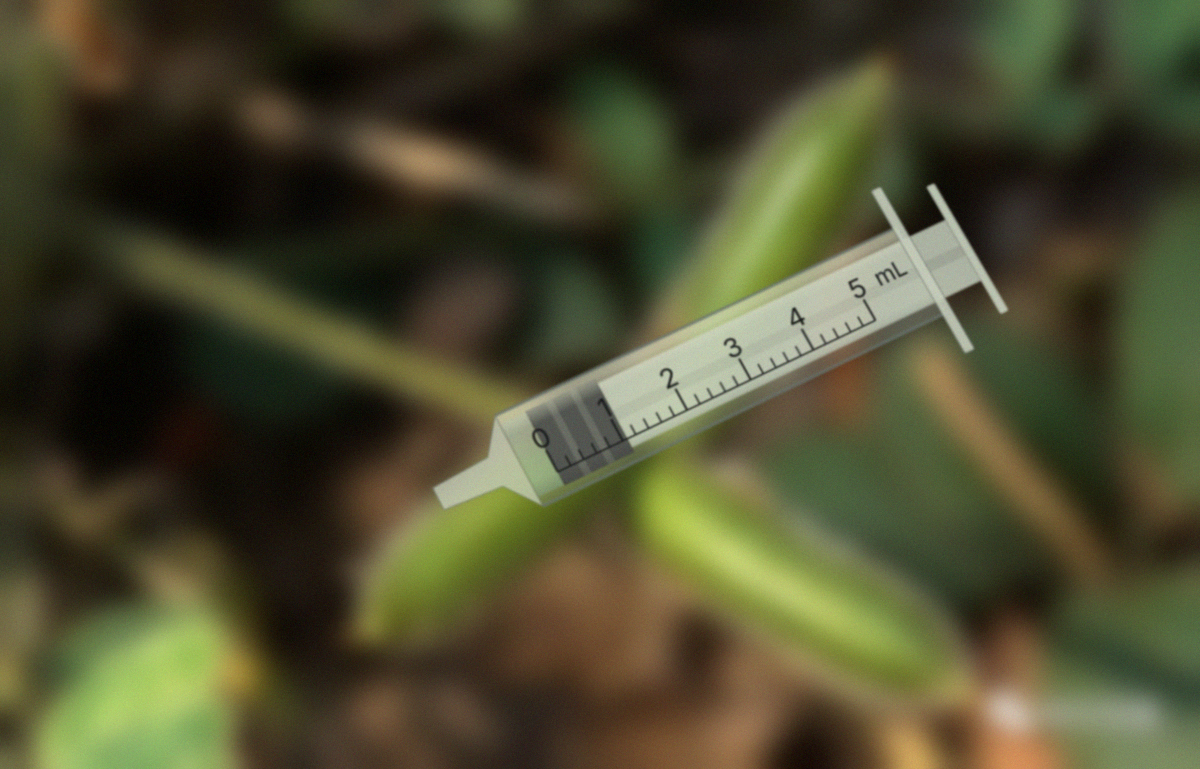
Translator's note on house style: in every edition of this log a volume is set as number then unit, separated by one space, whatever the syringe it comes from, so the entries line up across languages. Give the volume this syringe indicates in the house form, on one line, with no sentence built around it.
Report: 0 mL
